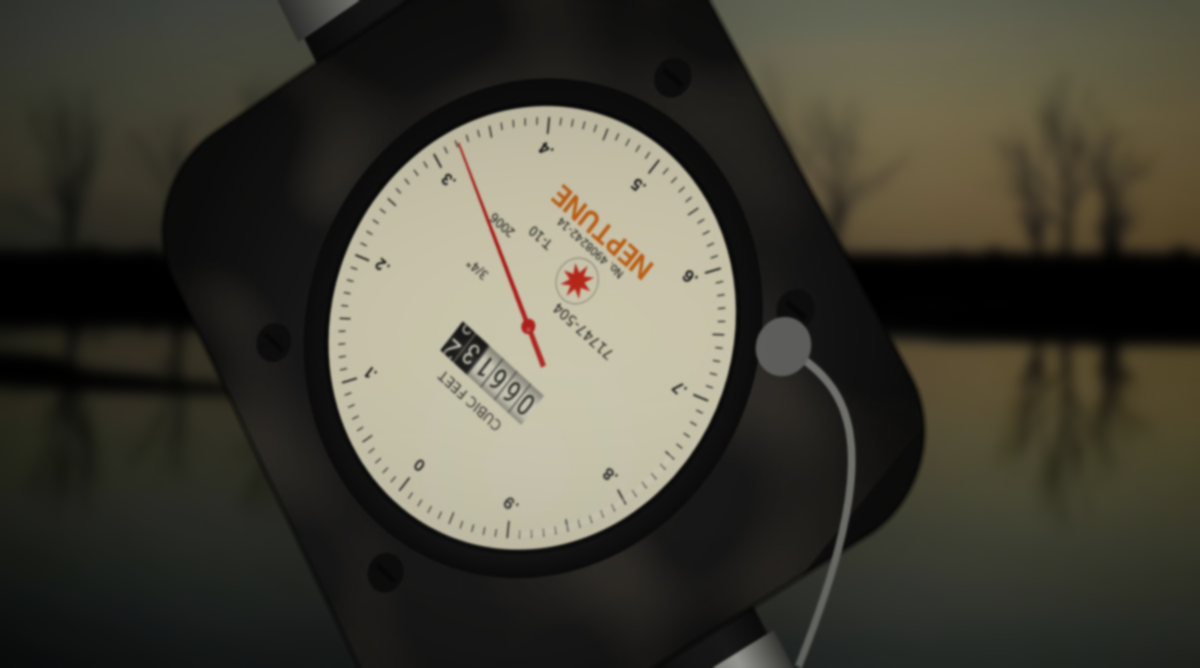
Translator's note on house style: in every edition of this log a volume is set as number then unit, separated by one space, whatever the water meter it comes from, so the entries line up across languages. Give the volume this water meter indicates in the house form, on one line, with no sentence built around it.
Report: 66132.32 ft³
